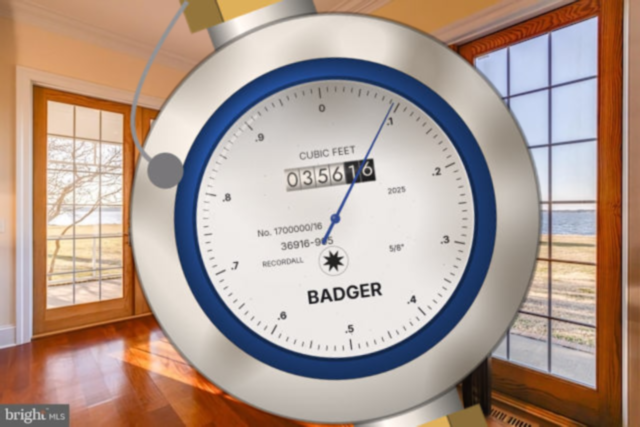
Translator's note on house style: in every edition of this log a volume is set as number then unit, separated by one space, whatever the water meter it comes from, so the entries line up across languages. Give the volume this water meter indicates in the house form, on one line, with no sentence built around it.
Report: 35616.09 ft³
